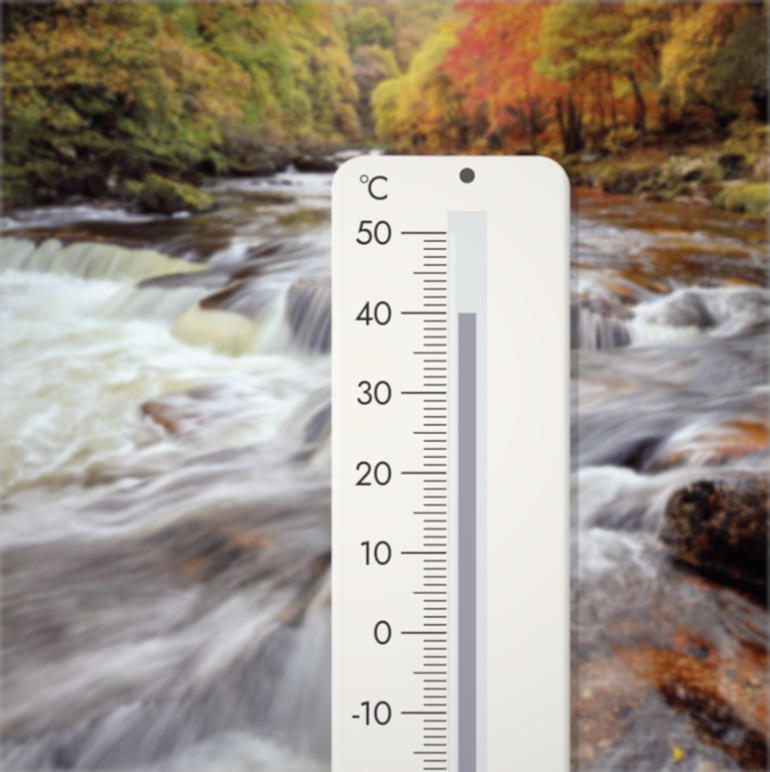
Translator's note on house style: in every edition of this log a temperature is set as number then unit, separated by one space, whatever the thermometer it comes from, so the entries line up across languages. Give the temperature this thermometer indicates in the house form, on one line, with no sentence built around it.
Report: 40 °C
